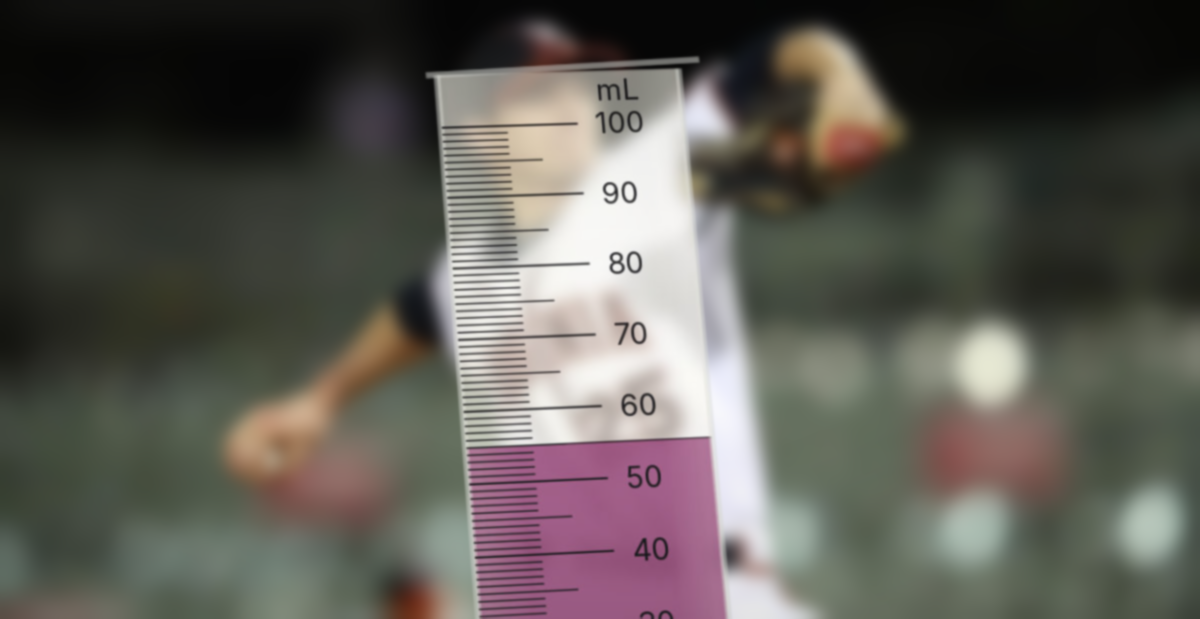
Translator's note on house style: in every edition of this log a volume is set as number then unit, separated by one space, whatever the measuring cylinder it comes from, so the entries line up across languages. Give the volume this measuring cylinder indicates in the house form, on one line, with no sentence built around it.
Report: 55 mL
